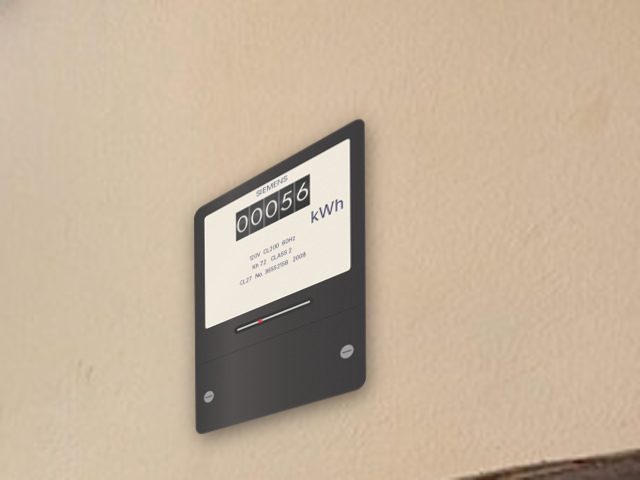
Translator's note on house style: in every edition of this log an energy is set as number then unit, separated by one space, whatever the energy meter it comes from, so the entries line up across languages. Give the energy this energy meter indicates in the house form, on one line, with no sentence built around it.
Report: 56 kWh
